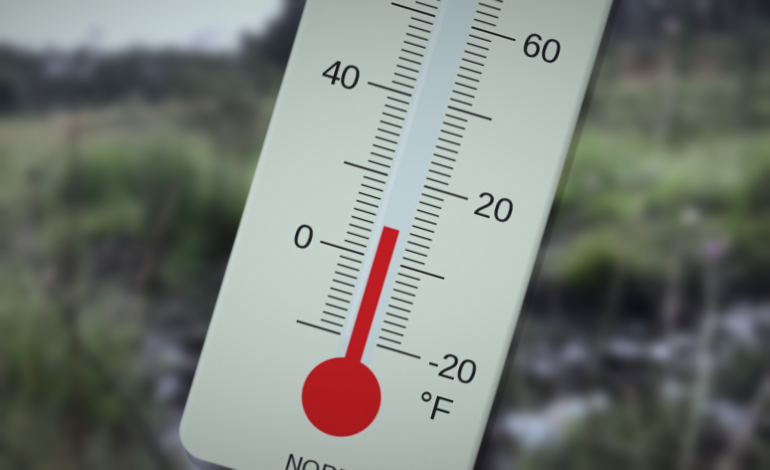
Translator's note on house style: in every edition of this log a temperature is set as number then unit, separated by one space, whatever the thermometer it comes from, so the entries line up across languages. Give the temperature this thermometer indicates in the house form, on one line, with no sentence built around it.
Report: 8 °F
